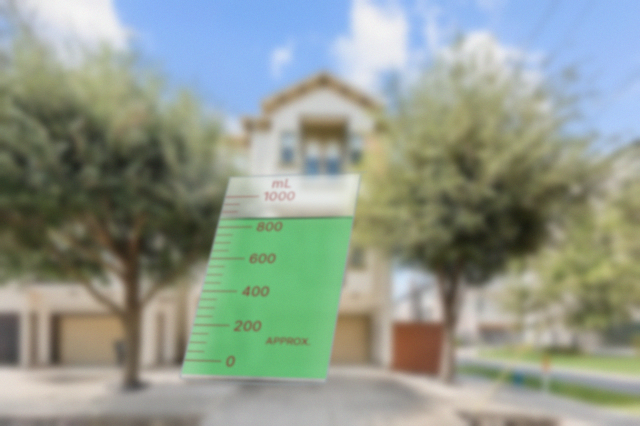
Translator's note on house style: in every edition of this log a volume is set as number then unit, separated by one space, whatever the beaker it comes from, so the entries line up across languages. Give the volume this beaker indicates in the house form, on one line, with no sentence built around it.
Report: 850 mL
